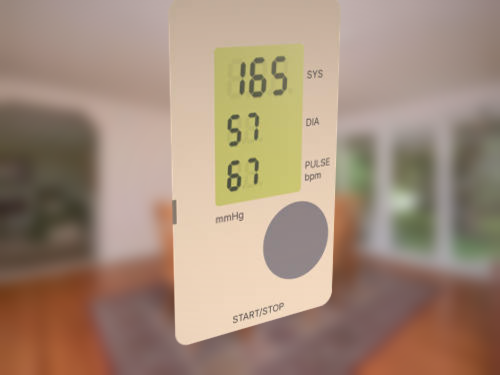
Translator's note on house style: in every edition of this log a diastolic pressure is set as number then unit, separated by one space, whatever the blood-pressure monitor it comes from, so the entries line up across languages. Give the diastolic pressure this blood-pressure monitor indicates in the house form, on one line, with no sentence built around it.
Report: 57 mmHg
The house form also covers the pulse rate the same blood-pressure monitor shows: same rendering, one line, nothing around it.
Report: 67 bpm
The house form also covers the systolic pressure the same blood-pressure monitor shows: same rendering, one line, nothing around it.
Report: 165 mmHg
